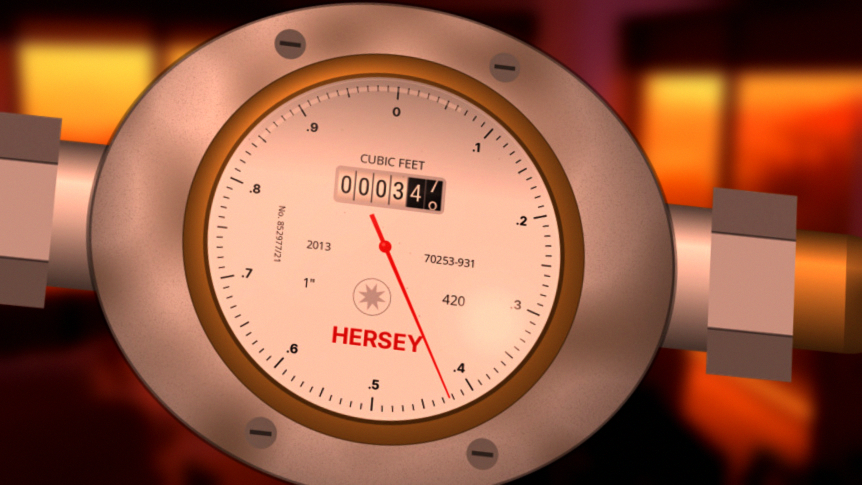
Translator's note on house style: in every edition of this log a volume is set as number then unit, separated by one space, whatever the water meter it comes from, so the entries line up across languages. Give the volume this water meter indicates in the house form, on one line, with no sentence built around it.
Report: 347.42 ft³
